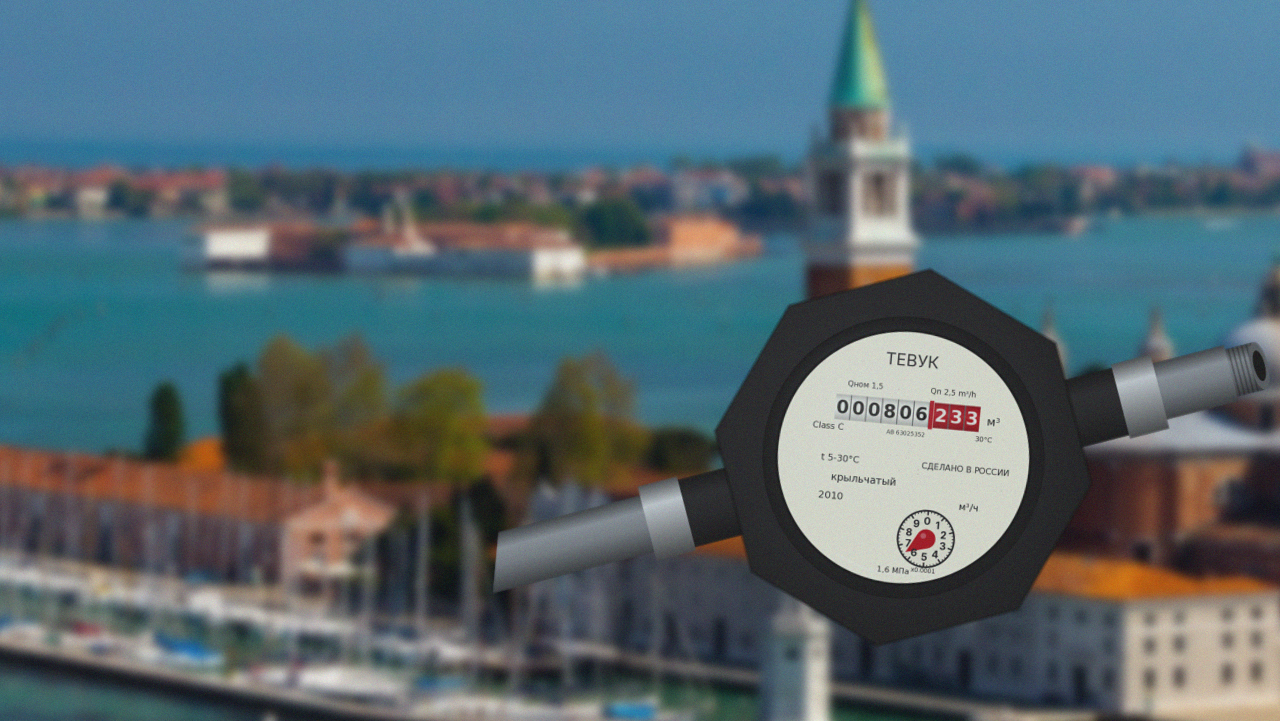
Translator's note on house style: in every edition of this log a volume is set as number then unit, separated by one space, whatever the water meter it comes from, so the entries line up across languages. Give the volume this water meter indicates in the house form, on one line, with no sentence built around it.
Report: 806.2336 m³
